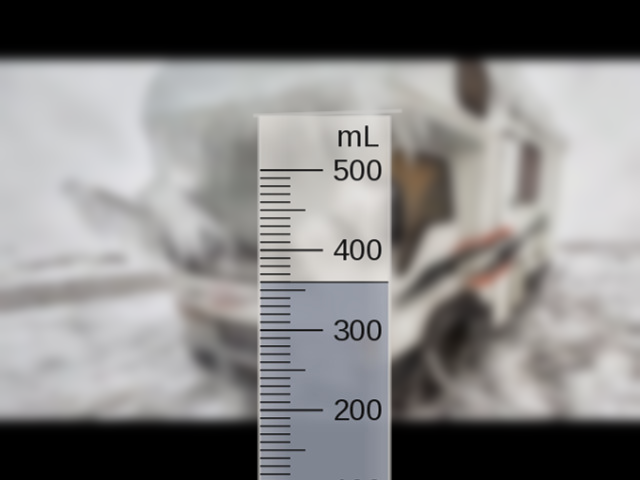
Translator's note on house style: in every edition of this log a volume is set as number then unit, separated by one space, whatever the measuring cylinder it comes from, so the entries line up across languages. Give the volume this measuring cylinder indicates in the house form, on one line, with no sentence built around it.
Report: 360 mL
